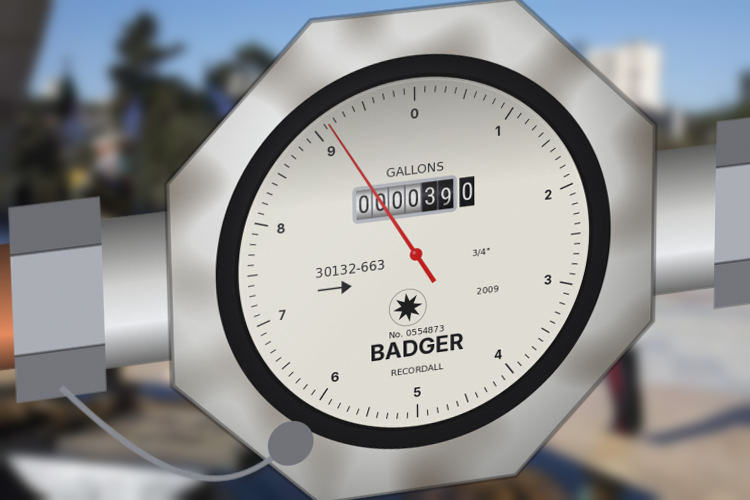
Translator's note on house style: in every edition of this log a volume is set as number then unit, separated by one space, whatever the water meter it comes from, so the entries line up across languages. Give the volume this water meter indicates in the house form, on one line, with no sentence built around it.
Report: 389.1 gal
